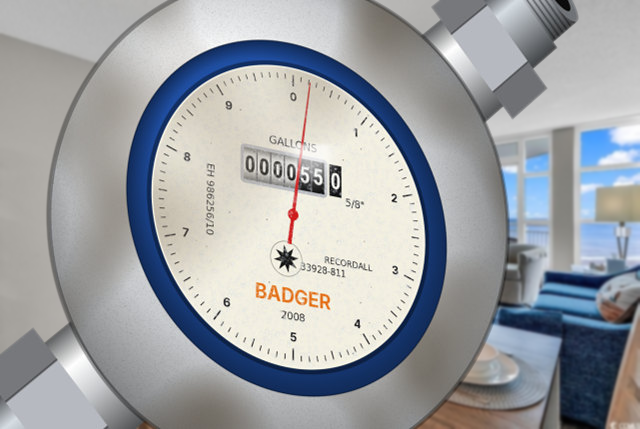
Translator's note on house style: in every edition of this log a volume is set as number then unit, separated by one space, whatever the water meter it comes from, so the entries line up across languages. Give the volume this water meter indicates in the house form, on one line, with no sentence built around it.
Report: 550.2 gal
